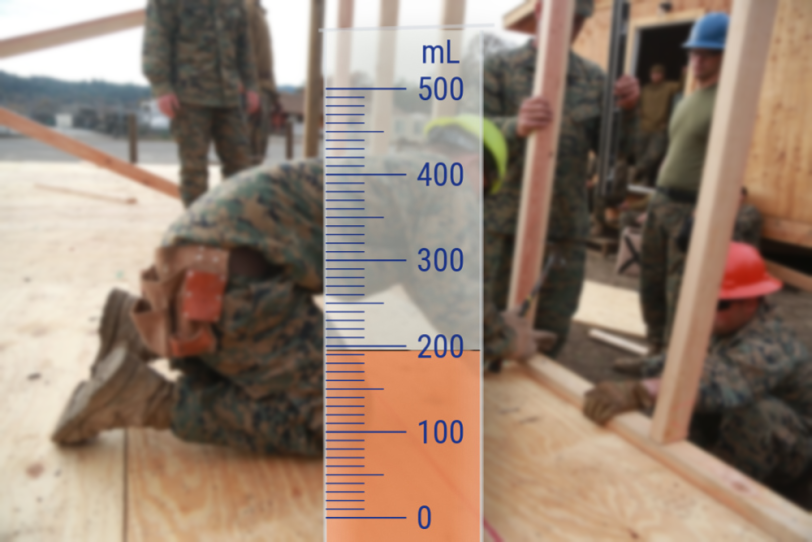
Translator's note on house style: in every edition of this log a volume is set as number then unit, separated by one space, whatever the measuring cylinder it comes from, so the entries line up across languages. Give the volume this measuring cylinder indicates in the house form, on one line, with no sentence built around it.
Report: 195 mL
